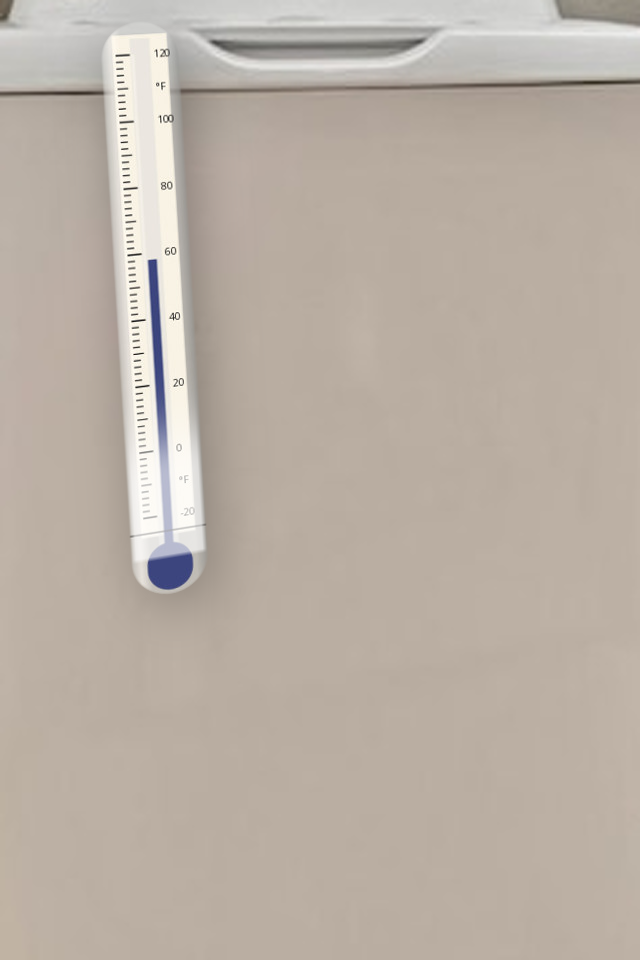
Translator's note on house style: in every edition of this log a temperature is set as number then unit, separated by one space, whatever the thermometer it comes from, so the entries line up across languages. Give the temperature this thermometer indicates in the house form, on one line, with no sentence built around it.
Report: 58 °F
